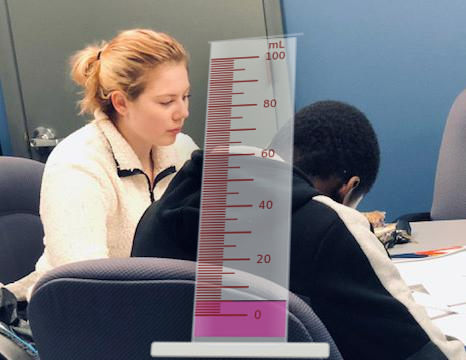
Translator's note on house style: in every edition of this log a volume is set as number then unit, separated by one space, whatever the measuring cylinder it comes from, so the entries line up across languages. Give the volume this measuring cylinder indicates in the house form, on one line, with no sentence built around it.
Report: 5 mL
